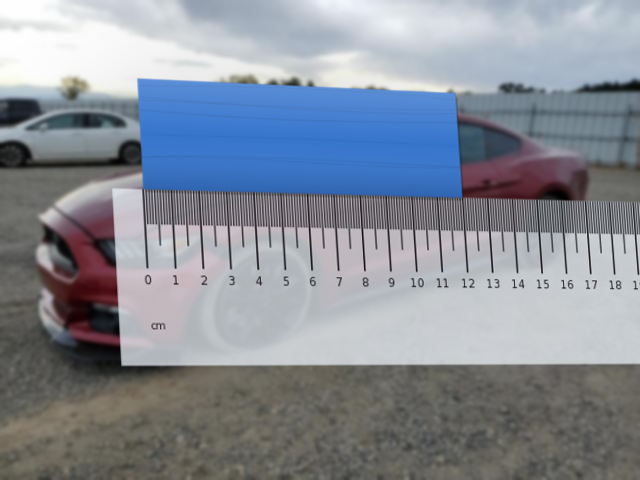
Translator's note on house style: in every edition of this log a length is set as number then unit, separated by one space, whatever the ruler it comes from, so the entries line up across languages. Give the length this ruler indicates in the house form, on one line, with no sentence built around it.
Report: 12 cm
